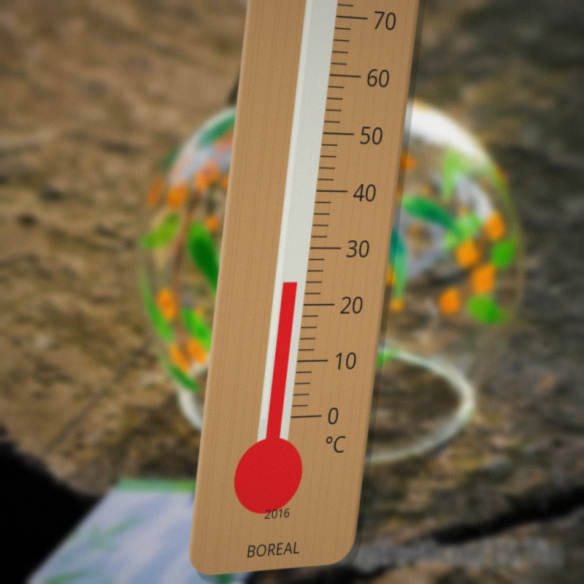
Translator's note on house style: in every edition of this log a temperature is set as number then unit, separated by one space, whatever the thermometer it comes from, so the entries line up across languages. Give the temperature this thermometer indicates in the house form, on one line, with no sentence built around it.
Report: 24 °C
